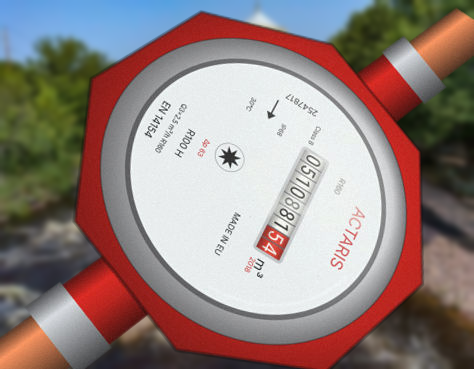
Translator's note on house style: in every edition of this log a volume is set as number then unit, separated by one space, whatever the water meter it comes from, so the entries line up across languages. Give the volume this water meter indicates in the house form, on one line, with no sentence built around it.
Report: 510881.54 m³
